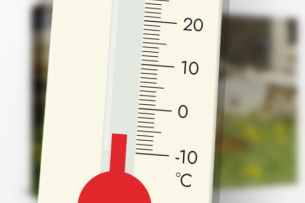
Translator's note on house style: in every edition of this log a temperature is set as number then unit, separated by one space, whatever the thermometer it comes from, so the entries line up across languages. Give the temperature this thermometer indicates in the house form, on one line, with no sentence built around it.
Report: -6 °C
